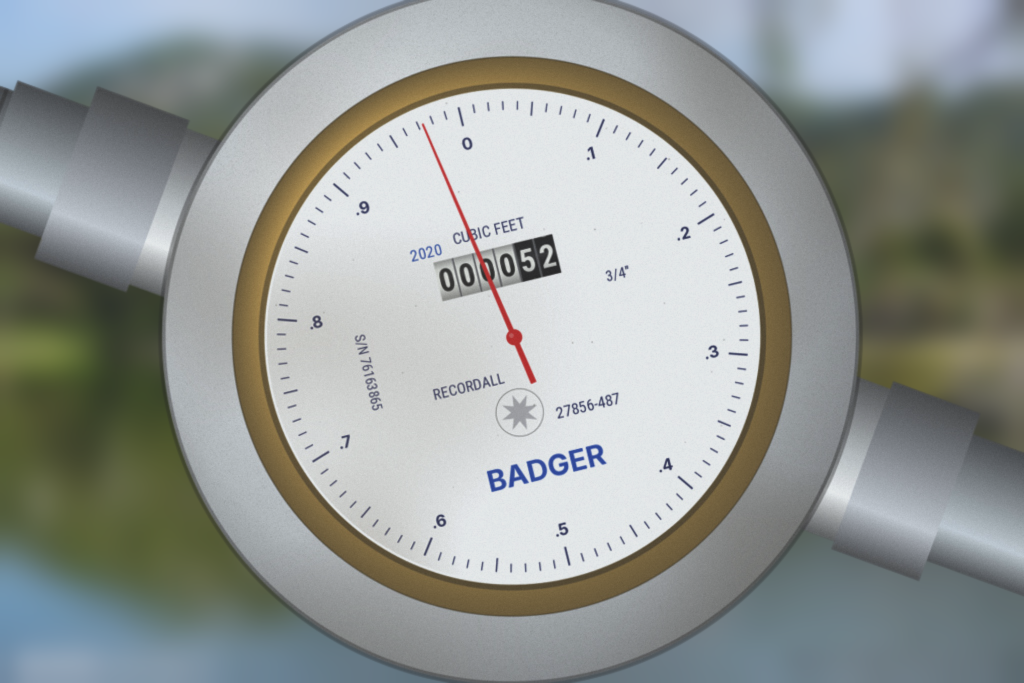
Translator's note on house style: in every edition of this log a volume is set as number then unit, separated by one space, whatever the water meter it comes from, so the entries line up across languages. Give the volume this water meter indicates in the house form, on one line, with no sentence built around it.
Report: 51.97 ft³
